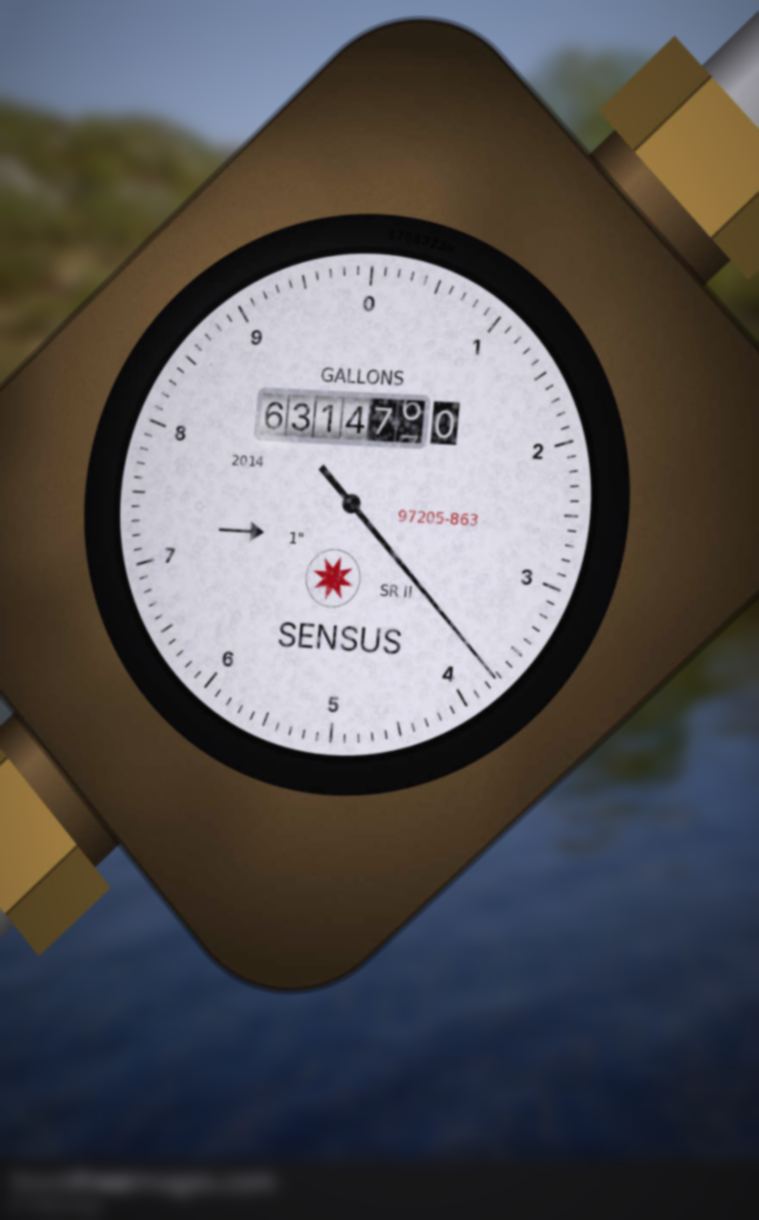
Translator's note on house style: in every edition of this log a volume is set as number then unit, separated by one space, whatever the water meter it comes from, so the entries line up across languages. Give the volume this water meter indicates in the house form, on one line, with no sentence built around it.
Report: 6314763.7 gal
